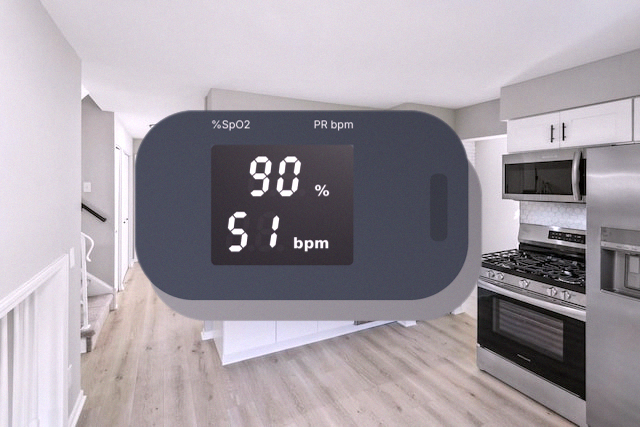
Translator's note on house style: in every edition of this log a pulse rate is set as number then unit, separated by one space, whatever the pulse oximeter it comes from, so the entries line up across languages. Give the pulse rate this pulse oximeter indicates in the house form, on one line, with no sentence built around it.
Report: 51 bpm
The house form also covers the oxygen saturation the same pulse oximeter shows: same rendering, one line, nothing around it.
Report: 90 %
